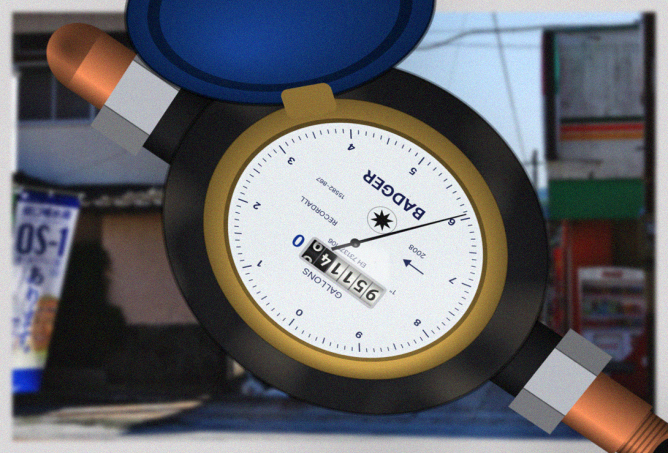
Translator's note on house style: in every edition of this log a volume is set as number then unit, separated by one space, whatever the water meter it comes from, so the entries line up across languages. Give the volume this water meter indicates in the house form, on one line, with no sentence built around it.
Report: 9511485.9 gal
